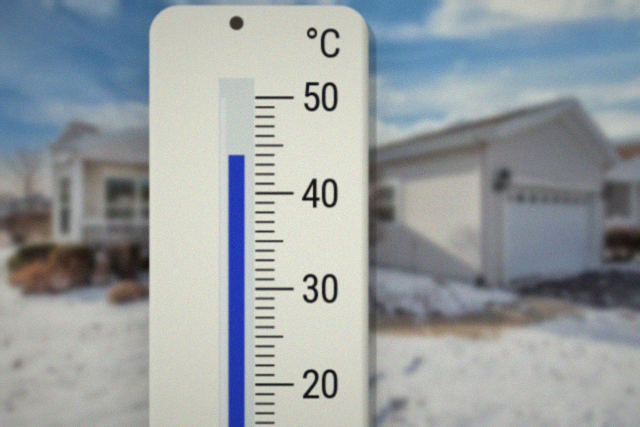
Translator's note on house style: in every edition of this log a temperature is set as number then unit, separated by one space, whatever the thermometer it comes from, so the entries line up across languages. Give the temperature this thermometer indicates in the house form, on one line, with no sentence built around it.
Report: 44 °C
